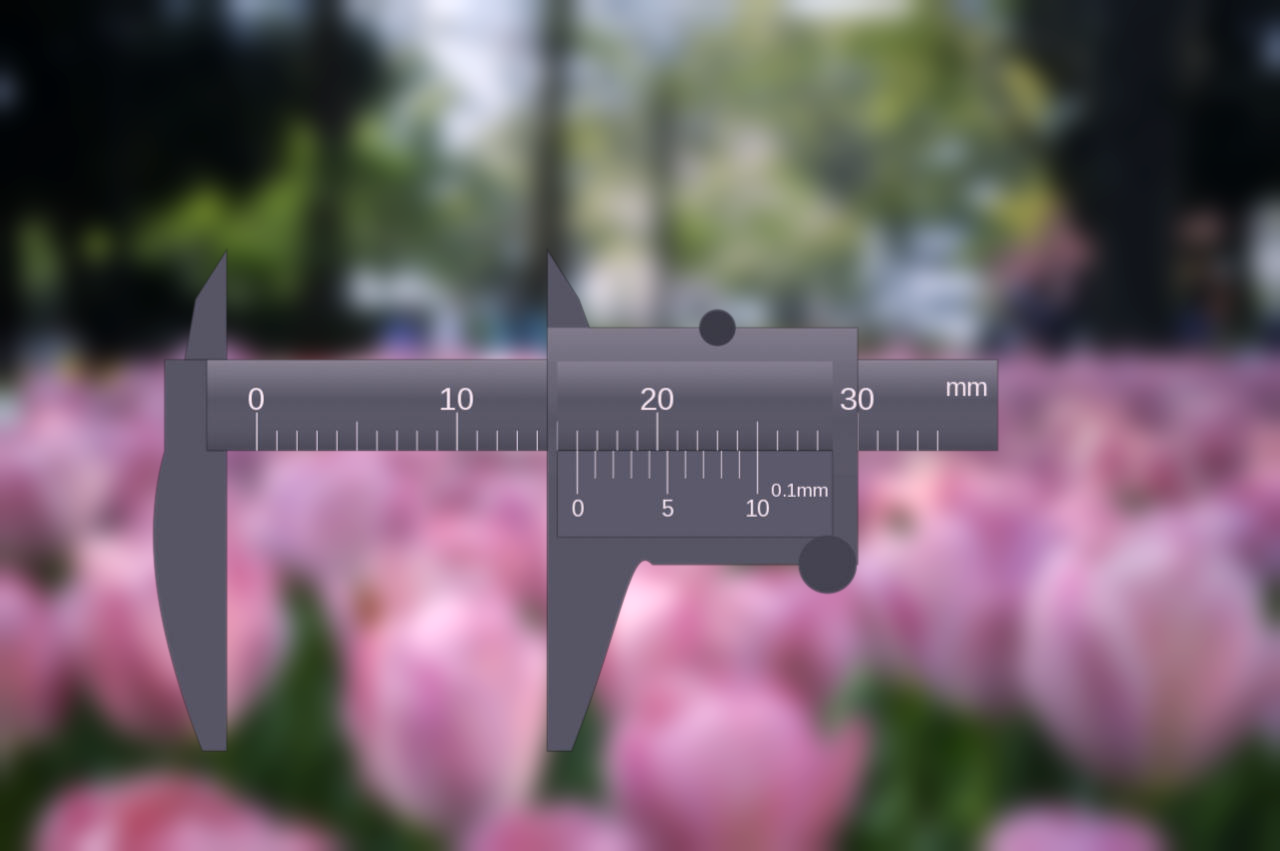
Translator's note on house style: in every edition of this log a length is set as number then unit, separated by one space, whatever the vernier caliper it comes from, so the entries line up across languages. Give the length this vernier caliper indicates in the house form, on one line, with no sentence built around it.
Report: 16.0 mm
